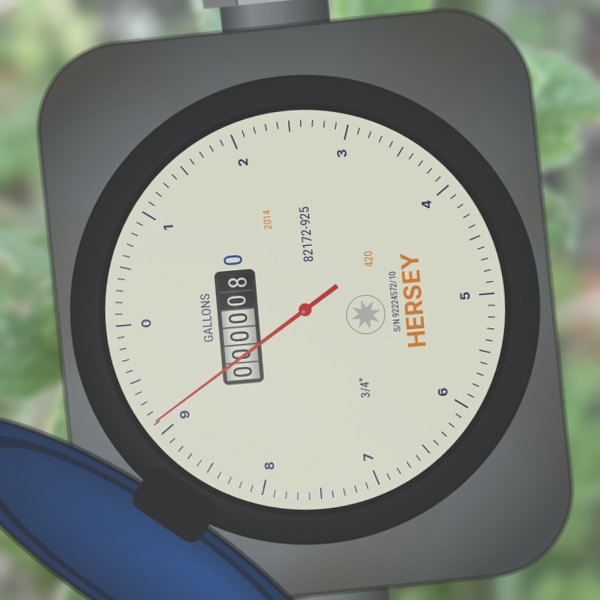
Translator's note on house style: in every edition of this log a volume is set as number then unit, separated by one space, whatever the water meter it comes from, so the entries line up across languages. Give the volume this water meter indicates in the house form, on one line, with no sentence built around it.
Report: 79.1 gal
